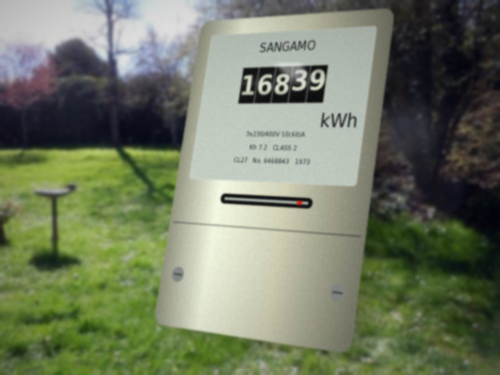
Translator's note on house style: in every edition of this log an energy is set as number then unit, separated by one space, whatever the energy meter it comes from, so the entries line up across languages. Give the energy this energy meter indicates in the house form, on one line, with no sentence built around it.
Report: 16839 kWh
